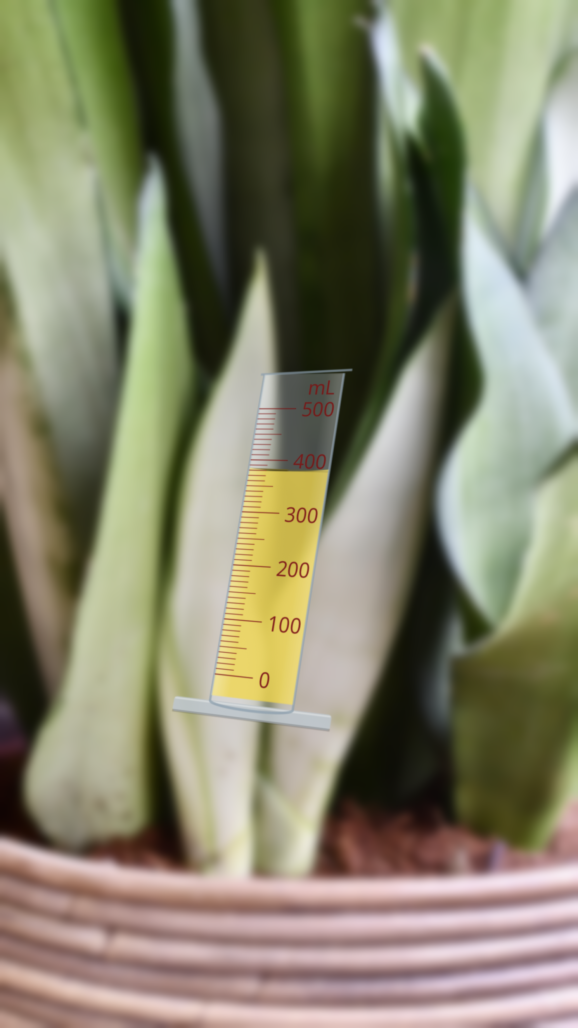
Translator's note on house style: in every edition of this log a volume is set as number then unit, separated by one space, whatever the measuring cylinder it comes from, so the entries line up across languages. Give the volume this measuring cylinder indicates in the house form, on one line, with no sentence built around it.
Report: 380 mL
